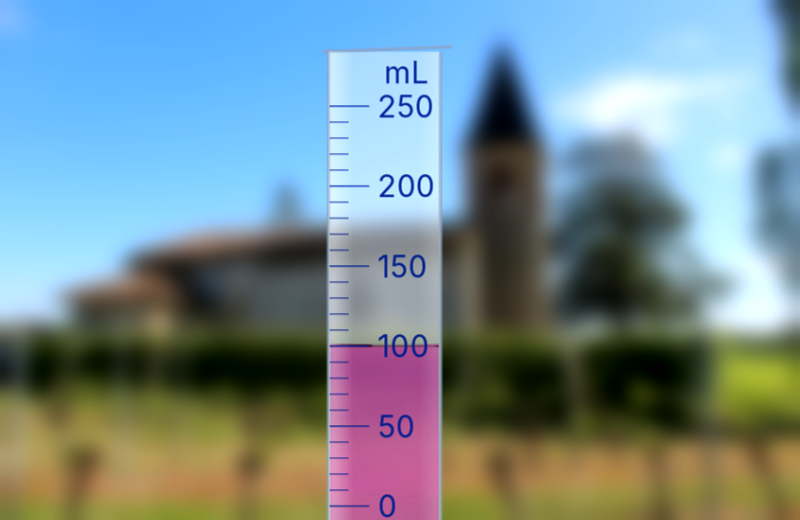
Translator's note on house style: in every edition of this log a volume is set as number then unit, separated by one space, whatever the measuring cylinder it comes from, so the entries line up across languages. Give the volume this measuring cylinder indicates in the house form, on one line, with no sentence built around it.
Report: 100 mL
